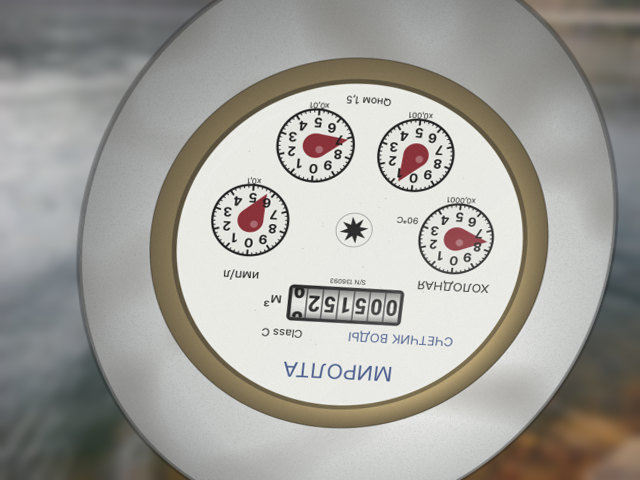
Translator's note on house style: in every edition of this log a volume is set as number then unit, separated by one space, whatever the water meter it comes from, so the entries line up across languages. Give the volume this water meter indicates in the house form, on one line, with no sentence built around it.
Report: 51528.5707 m³
